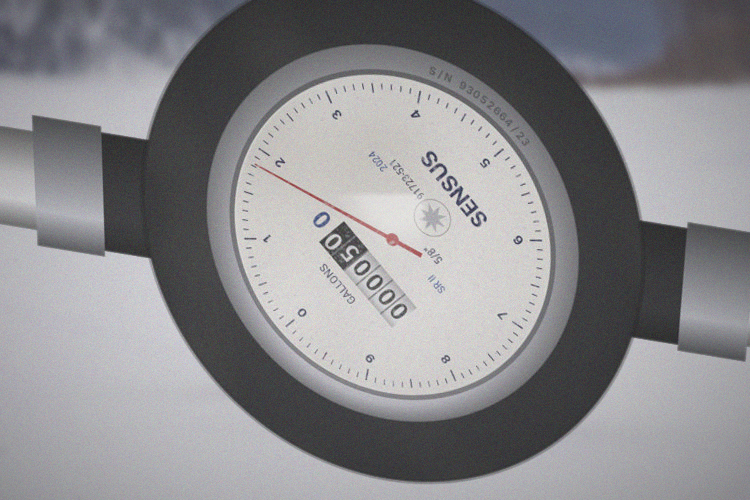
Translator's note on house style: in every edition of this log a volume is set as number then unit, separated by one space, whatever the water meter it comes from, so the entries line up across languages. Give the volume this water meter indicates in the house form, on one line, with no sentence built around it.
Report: 501.8 gal
